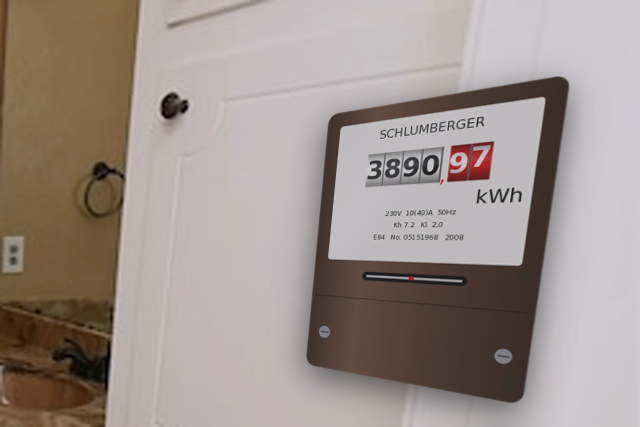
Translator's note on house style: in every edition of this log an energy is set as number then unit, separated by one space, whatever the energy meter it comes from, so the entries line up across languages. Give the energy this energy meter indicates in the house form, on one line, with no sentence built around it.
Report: 3890.97 kWh
